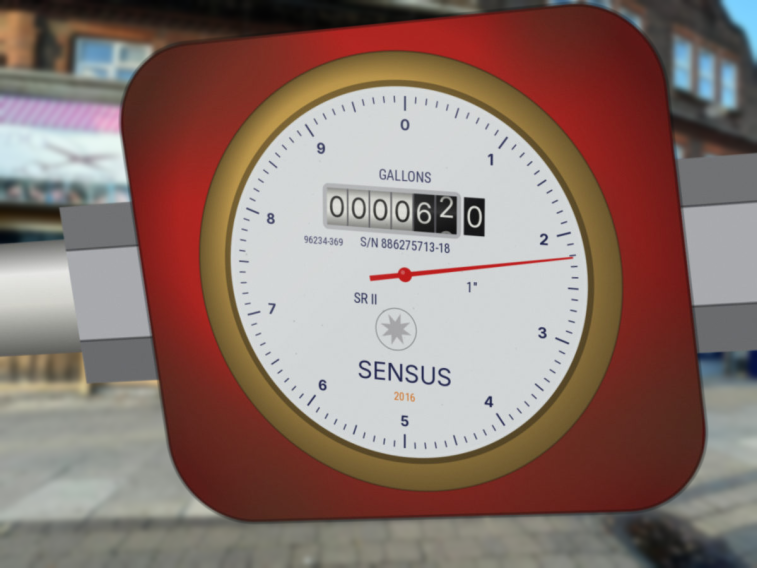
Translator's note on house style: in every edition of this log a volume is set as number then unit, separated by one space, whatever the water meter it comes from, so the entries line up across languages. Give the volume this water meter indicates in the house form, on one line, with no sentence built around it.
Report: 622.2 gal
